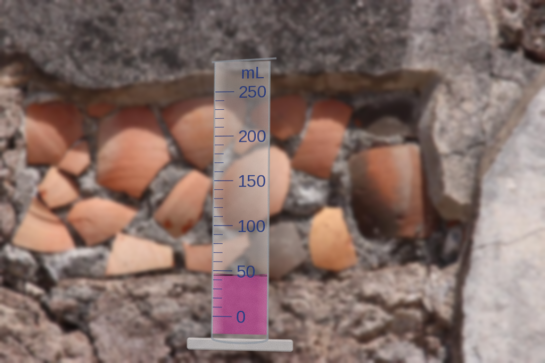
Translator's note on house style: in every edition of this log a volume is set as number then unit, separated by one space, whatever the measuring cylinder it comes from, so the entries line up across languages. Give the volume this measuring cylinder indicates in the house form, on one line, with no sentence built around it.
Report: 45 mL
